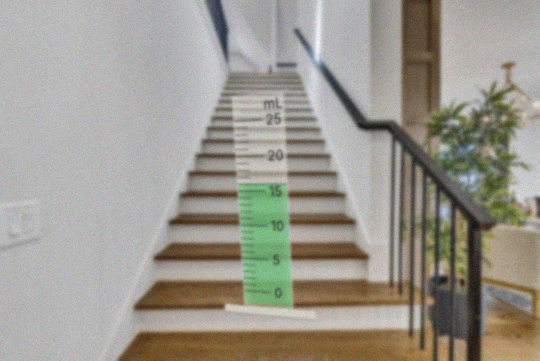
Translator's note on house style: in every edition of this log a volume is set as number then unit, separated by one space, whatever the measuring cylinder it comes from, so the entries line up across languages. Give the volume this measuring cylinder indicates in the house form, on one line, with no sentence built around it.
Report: 16 mL
